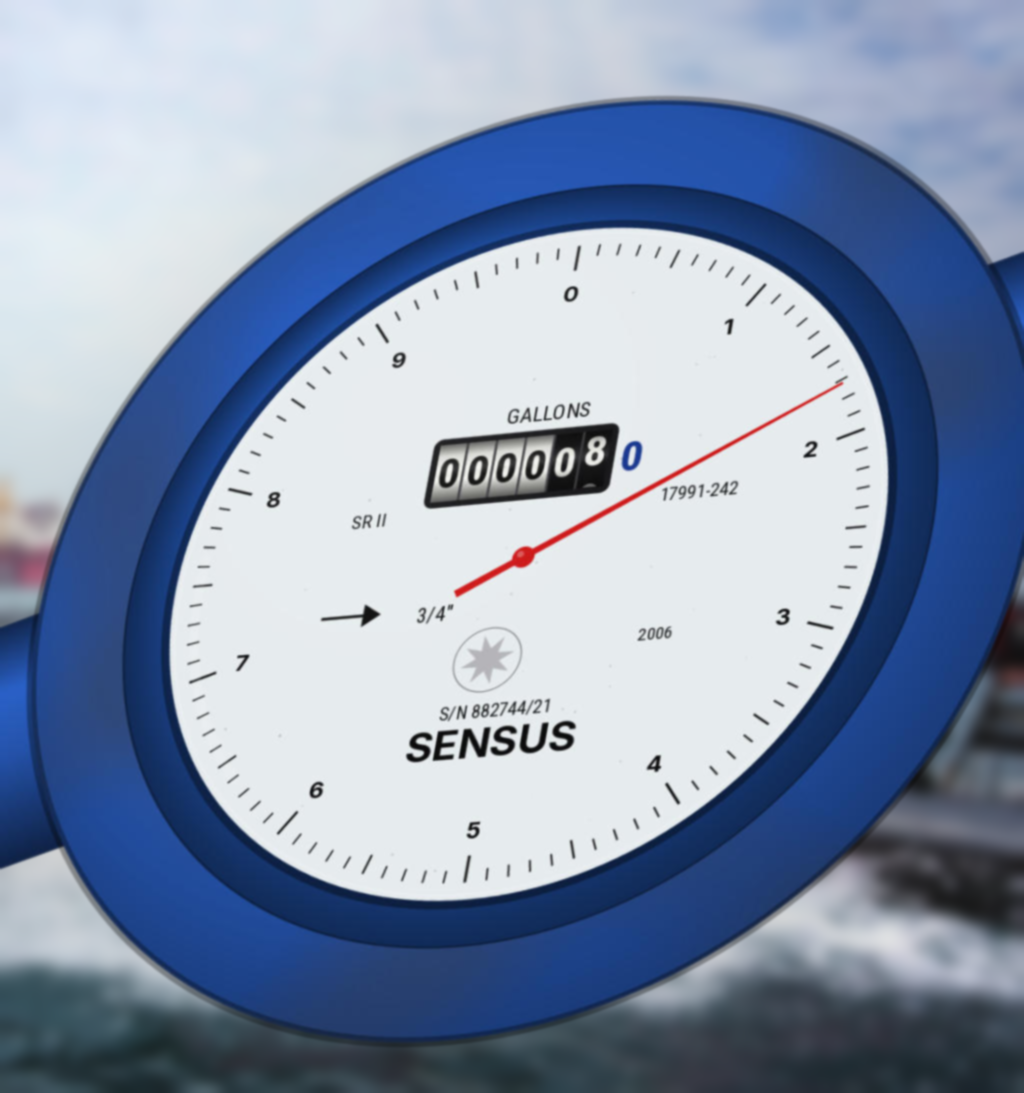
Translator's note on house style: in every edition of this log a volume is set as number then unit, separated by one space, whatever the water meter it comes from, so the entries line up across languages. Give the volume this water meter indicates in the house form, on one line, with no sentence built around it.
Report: 81.7 gal
